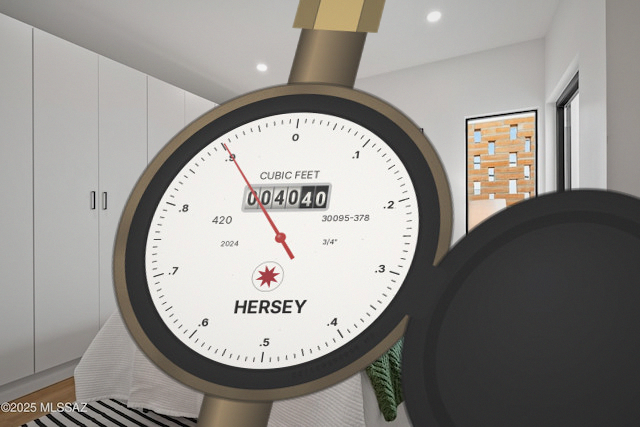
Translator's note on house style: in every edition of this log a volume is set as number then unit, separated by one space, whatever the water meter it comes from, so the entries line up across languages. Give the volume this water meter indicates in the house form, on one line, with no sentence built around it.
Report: 4039.90 ft³
